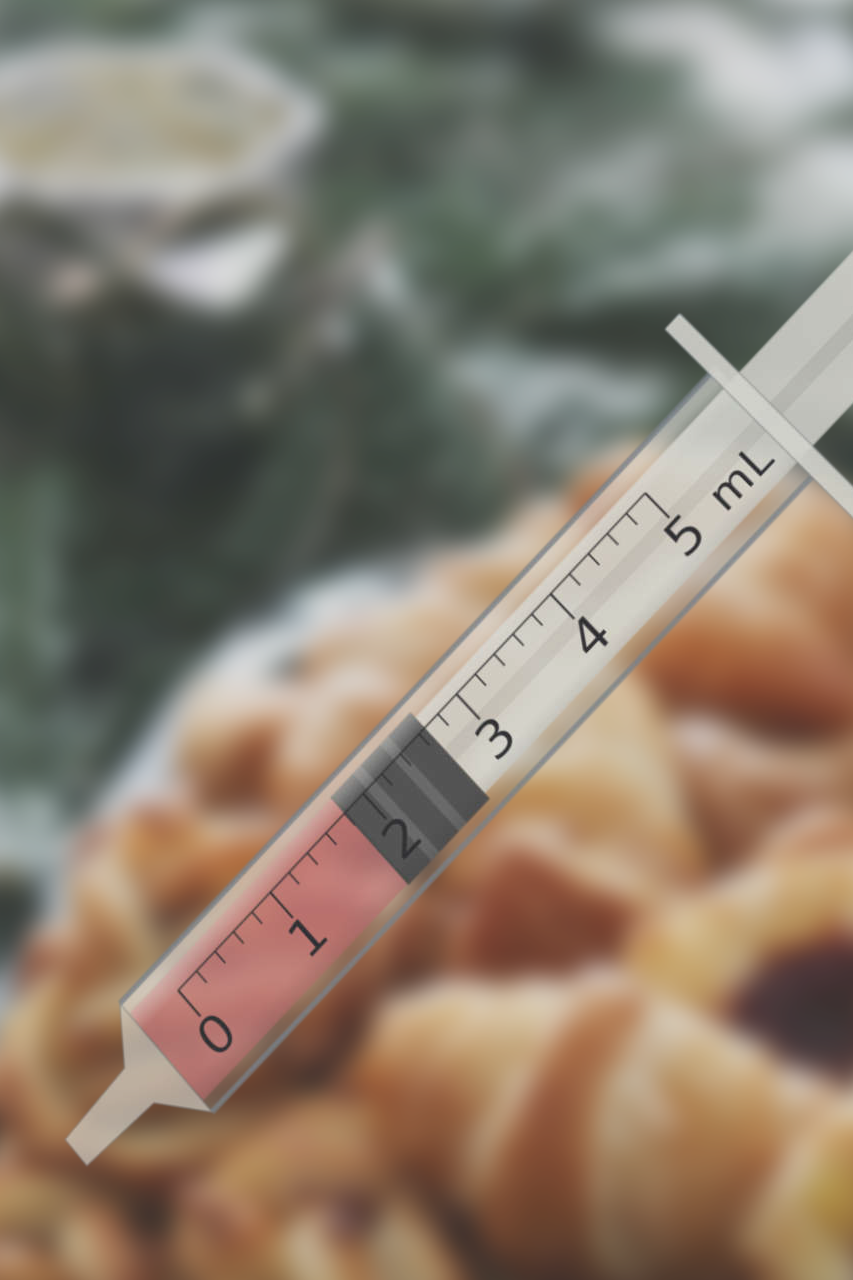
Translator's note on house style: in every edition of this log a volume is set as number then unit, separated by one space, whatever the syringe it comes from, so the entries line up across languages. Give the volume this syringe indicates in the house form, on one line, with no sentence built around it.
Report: 1.8 mL
